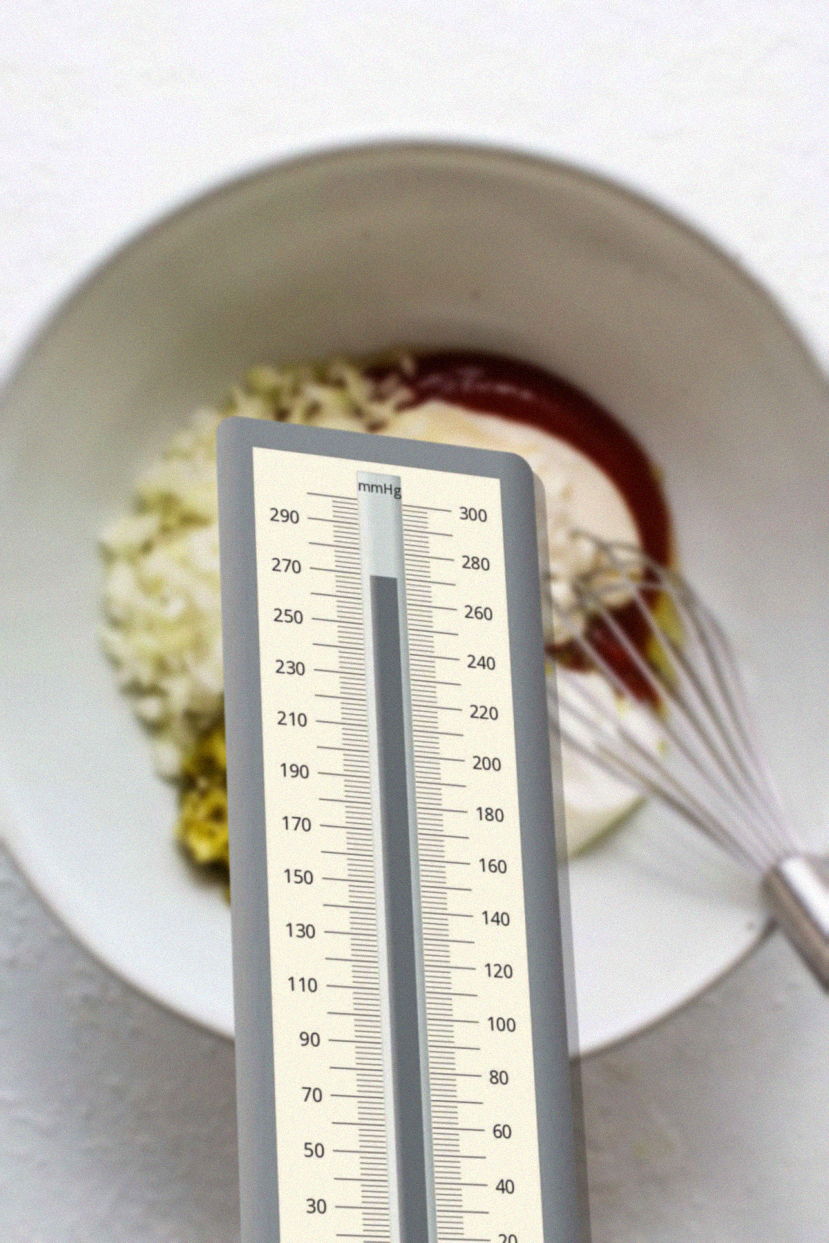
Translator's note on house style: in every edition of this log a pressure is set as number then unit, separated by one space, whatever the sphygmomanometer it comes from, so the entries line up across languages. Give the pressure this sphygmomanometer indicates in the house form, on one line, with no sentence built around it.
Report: 270 mmHg
